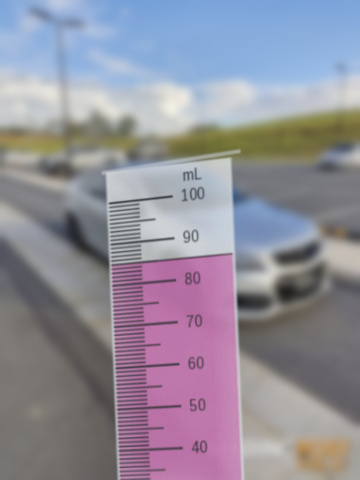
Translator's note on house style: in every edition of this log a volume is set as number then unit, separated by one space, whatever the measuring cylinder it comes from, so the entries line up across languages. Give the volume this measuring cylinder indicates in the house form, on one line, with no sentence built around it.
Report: 85 mL
